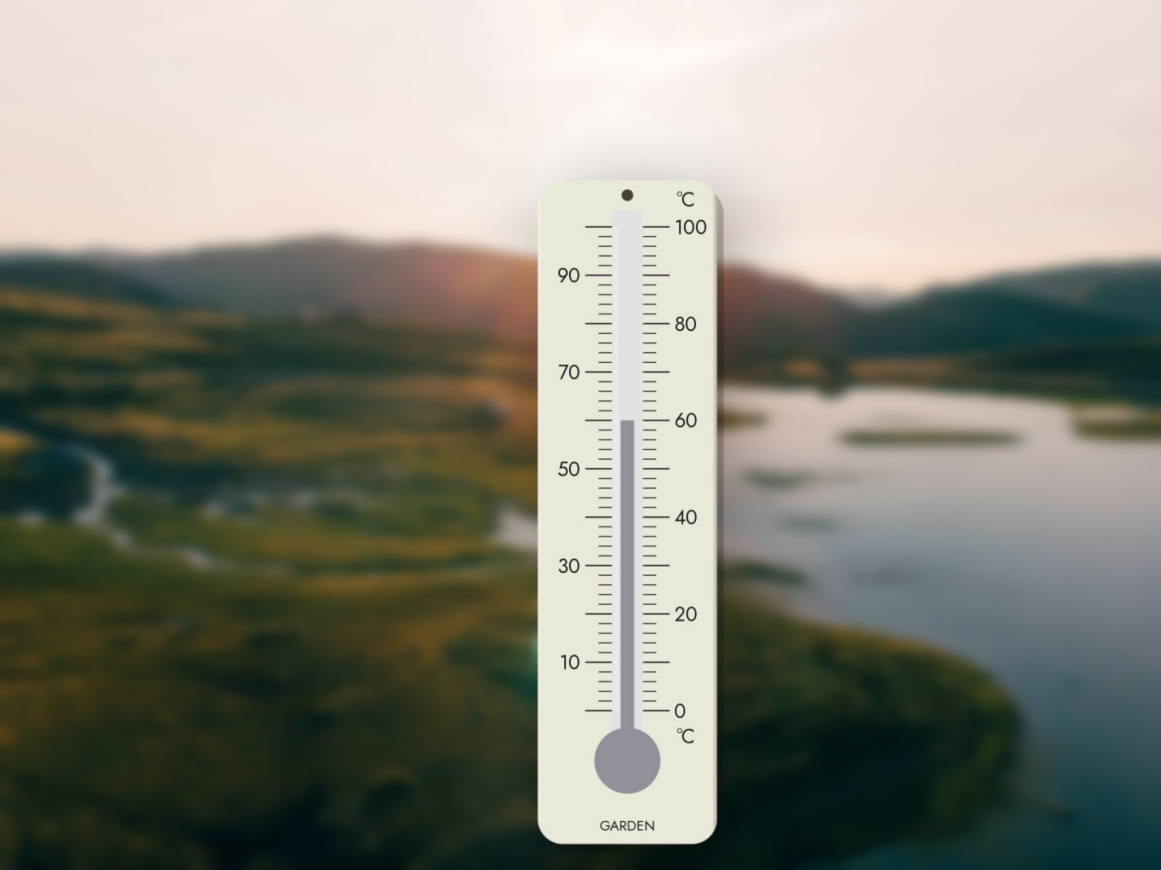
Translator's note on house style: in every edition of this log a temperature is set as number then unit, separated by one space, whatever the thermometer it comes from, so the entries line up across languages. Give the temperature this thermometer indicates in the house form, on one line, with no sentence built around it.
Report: 60 °C
